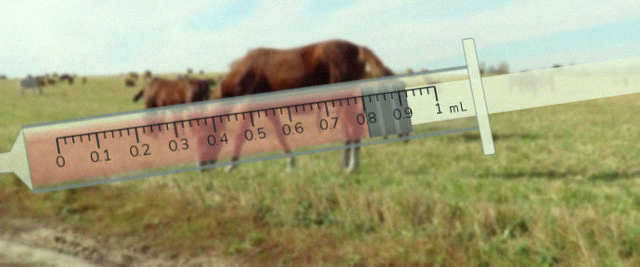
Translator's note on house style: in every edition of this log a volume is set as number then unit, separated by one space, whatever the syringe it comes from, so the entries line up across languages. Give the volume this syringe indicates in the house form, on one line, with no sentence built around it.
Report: 0.8 mL
